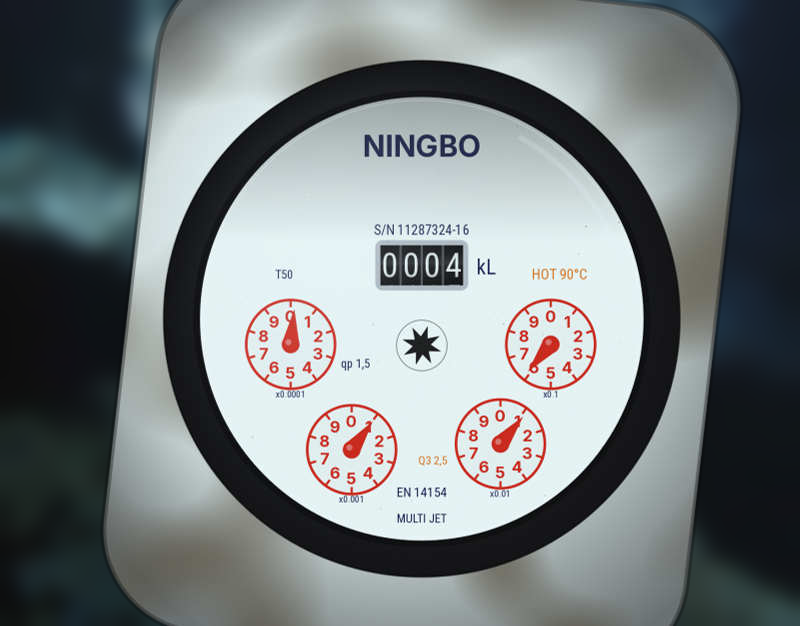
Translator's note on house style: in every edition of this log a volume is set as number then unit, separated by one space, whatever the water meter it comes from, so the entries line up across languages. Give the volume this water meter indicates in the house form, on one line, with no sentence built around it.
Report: 4.6110 kL
